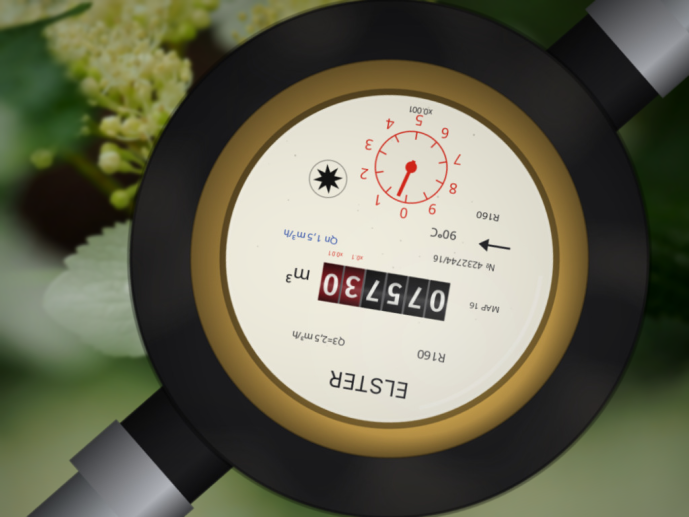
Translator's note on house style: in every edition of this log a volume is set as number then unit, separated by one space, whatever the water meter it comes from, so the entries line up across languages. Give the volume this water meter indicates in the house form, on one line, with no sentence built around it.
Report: 757.300 m³
